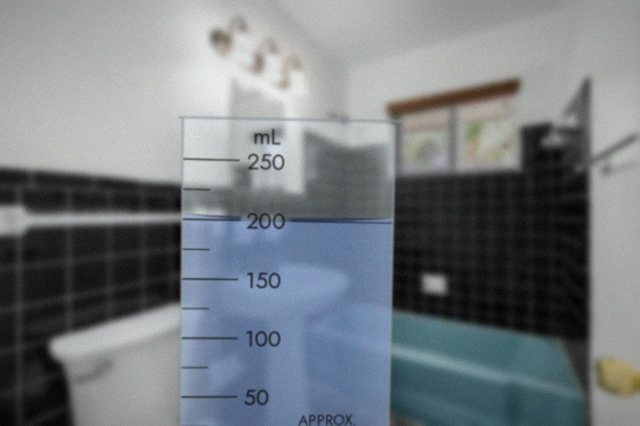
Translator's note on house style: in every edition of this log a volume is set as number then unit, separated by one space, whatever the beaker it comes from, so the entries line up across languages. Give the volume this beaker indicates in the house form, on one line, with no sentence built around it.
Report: 200 mL
